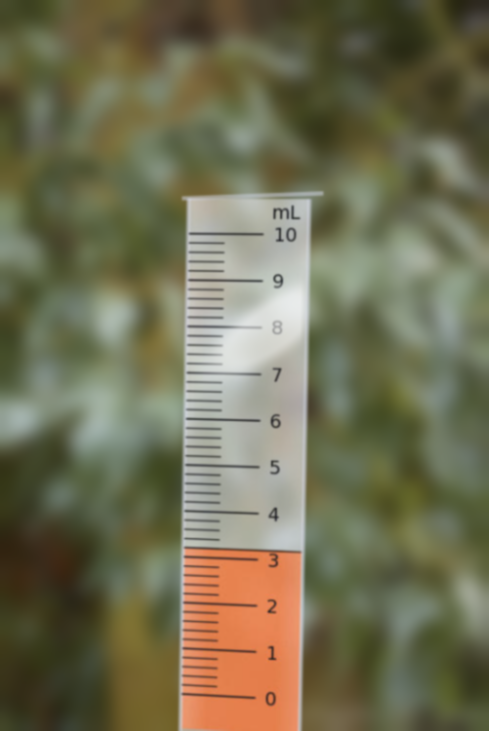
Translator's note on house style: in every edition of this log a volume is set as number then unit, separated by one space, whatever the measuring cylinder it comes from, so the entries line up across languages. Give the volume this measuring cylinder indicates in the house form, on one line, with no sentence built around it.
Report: 3.2 mL
